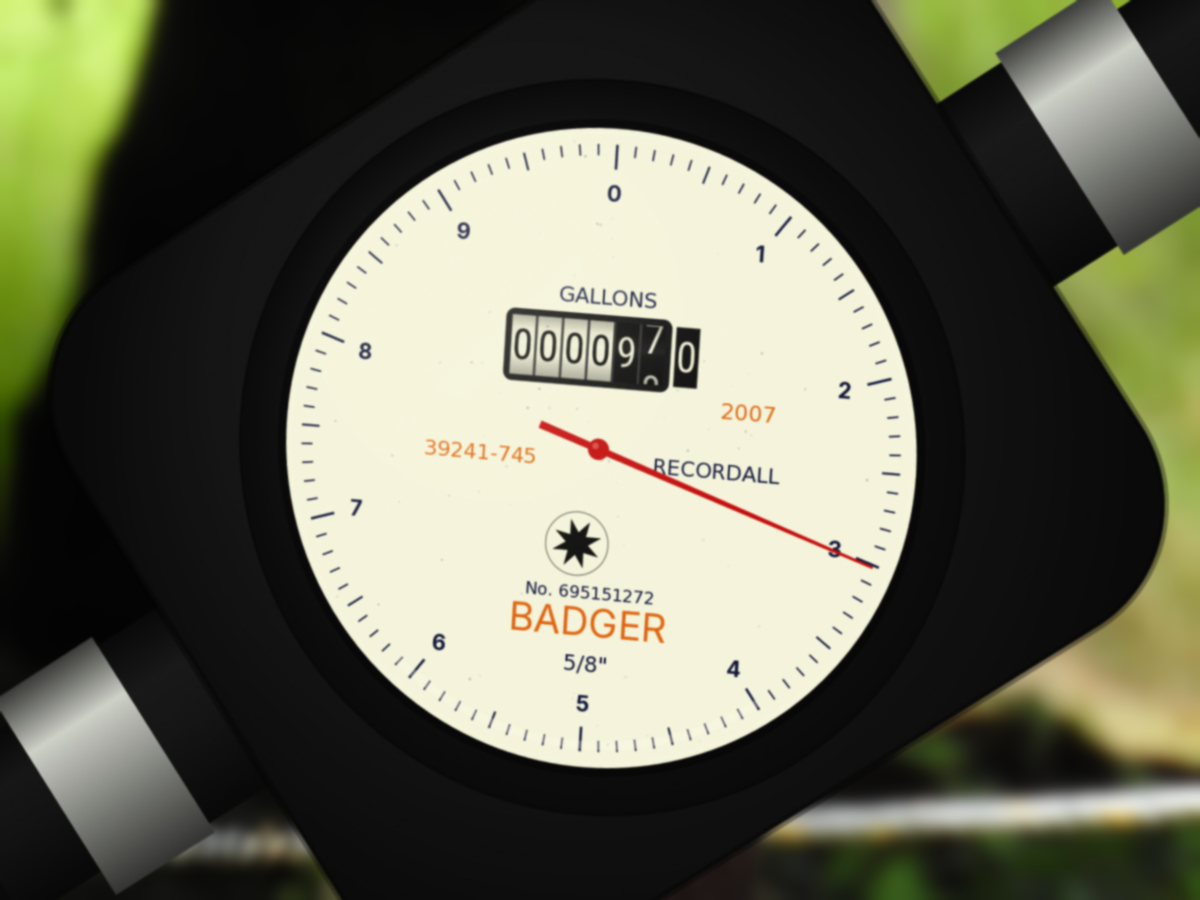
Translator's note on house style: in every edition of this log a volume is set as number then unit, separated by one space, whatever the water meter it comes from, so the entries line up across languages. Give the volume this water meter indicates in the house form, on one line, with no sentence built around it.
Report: 973.0 gal
